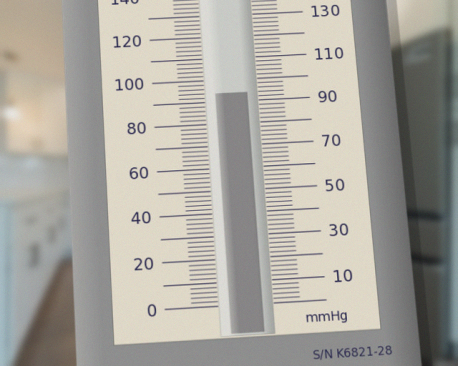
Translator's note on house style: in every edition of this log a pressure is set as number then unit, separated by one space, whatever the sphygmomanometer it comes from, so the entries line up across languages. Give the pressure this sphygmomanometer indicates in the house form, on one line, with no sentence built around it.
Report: 94 mmHg
